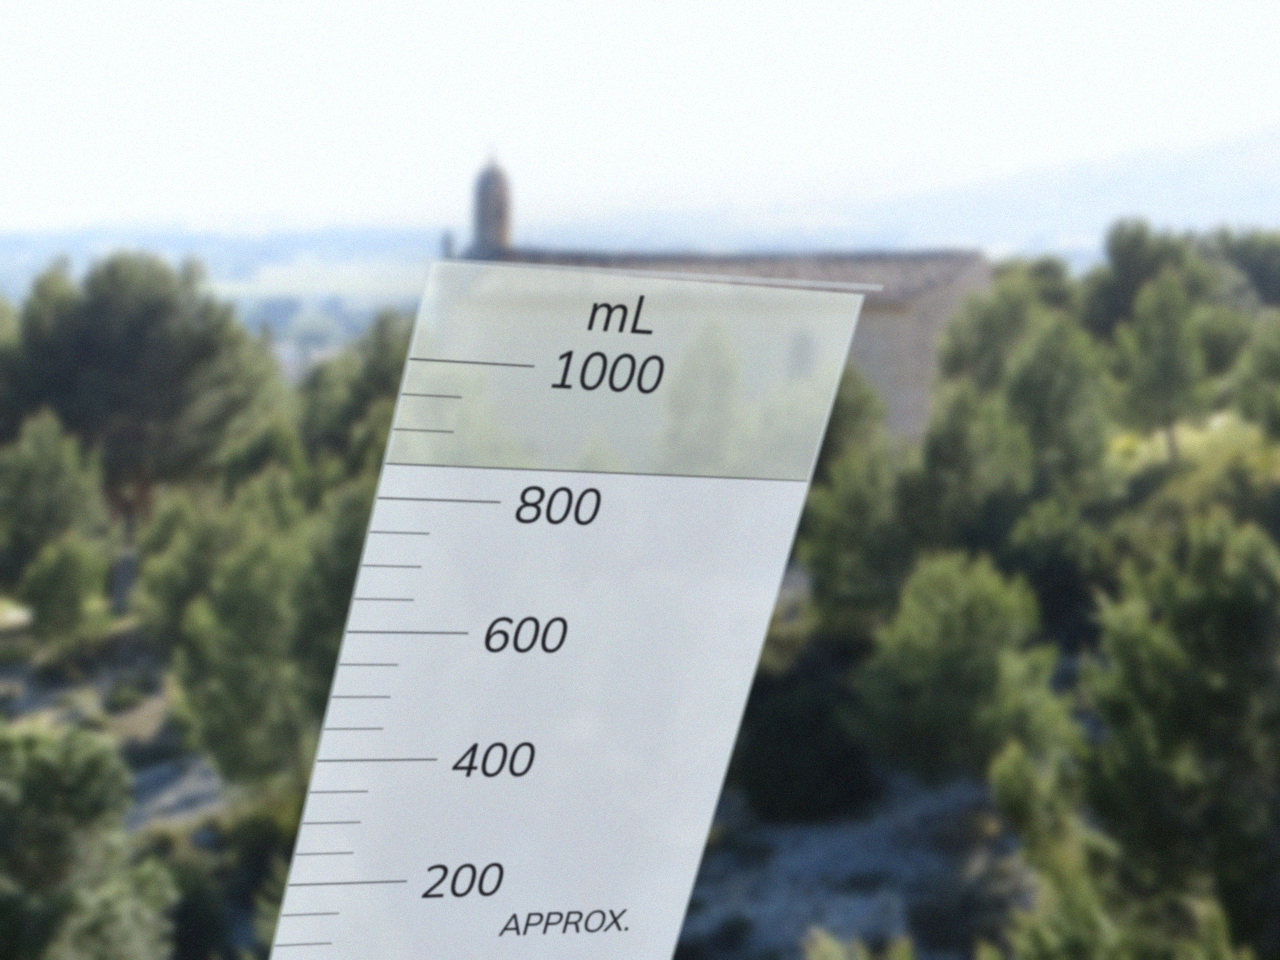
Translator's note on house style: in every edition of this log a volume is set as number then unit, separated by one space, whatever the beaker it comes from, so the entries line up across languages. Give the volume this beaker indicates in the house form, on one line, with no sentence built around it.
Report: 850 mL
